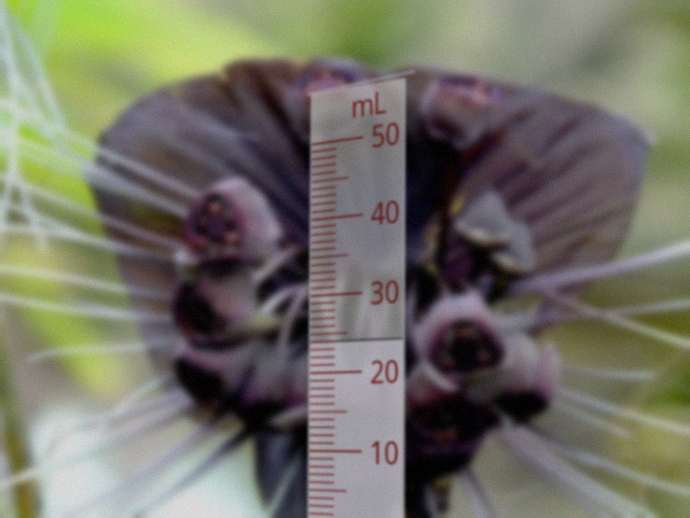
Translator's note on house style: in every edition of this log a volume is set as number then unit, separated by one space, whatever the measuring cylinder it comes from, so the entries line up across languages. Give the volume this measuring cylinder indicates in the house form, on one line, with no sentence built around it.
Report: 24 mL
